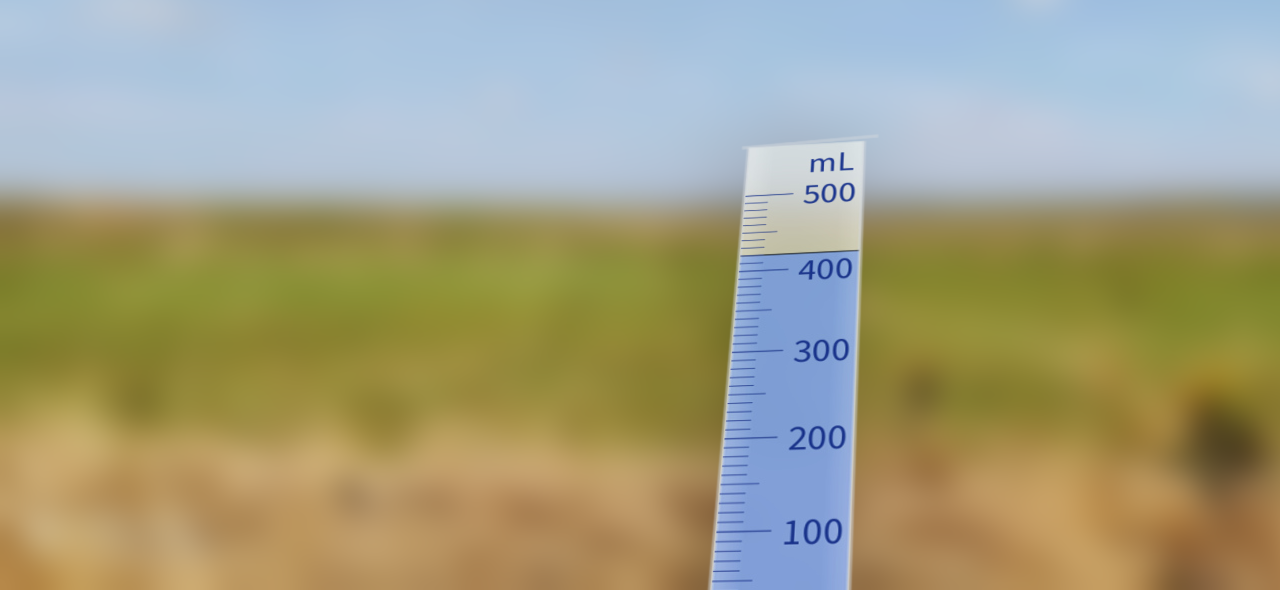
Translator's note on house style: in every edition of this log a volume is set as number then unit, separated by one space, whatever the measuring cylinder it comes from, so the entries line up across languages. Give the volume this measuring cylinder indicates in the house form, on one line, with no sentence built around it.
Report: 420 mL
